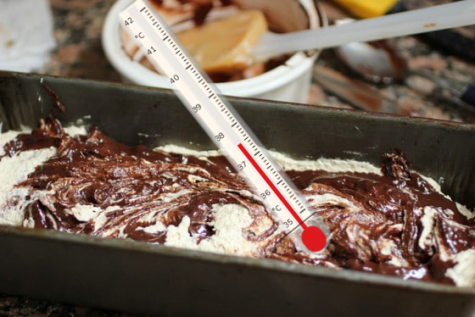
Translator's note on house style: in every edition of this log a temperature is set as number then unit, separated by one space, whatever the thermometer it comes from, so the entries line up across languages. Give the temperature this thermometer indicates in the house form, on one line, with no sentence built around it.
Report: 37.5 °C
